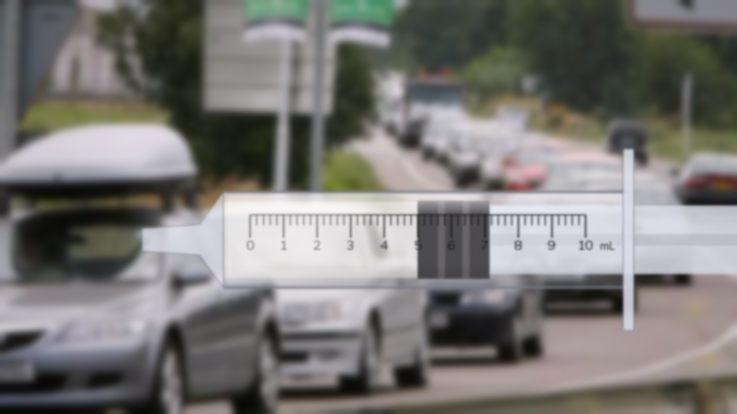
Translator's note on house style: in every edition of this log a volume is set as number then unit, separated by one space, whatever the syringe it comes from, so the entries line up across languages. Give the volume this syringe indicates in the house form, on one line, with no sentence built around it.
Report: 5 mL
